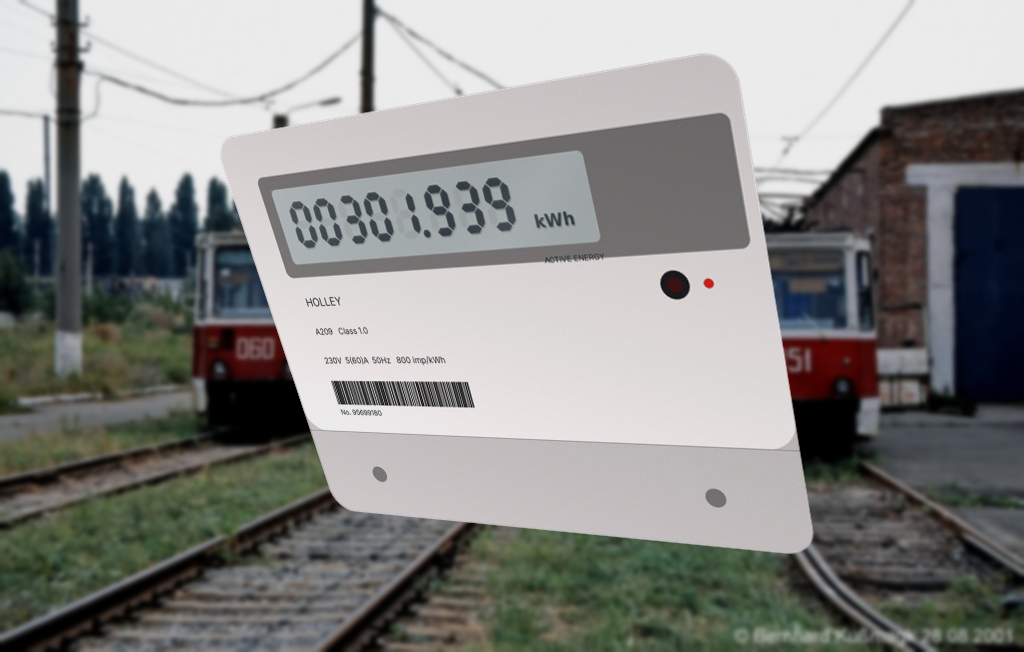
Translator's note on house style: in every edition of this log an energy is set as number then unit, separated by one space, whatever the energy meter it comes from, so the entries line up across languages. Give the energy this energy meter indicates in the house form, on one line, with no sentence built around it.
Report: 301.939 kWh
